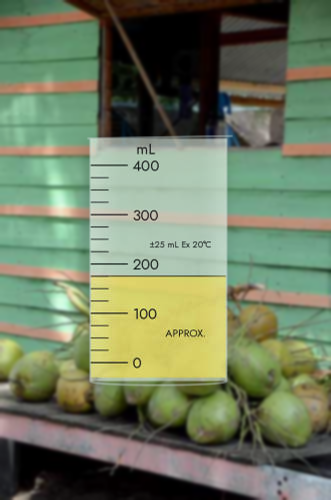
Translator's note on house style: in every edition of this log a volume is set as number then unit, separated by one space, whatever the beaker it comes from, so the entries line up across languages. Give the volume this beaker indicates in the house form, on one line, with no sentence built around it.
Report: 175 mL
